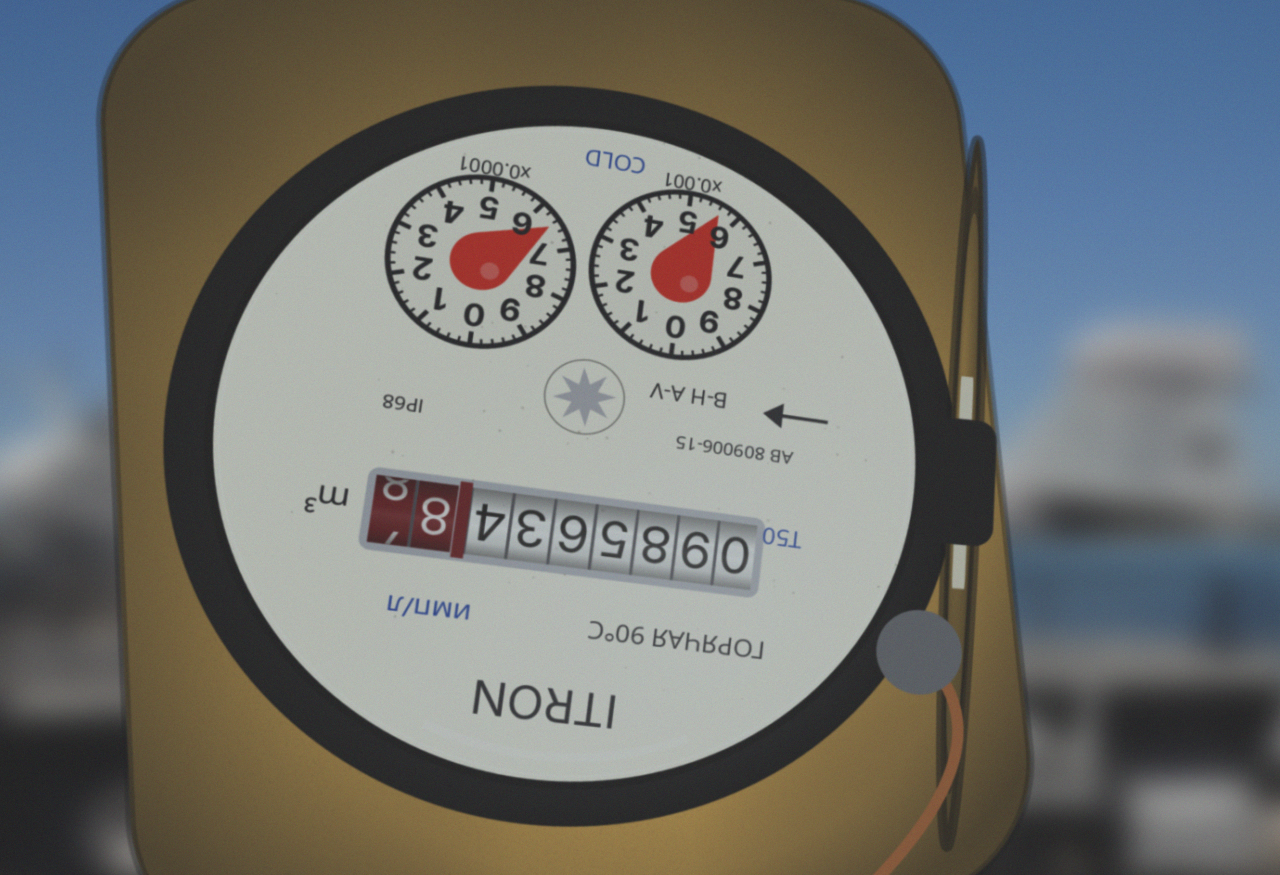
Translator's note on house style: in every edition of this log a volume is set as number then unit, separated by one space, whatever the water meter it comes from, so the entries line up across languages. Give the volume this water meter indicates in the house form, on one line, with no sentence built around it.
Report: 985634.8756 m³
